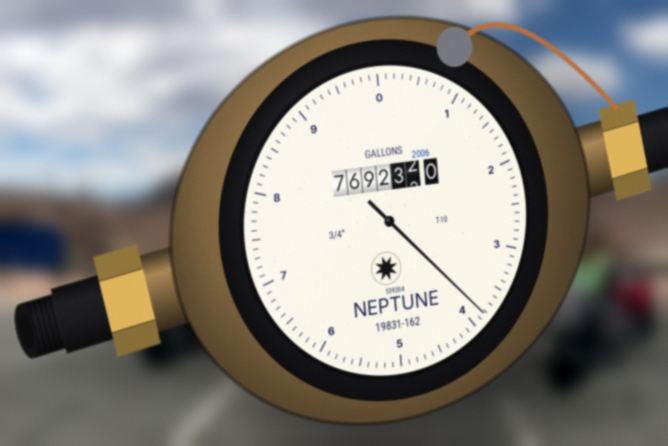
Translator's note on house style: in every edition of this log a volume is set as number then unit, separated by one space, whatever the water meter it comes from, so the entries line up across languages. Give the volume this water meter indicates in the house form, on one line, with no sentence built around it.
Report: 7692323.8 gal
